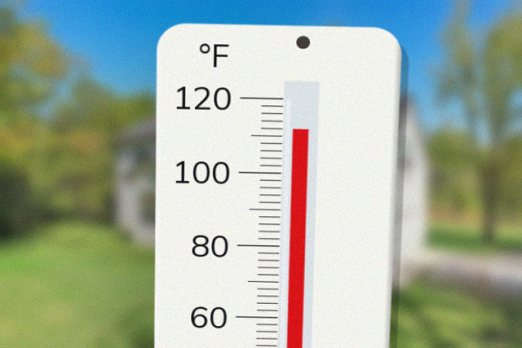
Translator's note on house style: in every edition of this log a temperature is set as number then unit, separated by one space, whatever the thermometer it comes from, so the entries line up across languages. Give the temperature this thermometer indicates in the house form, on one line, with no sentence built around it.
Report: 112 °F
